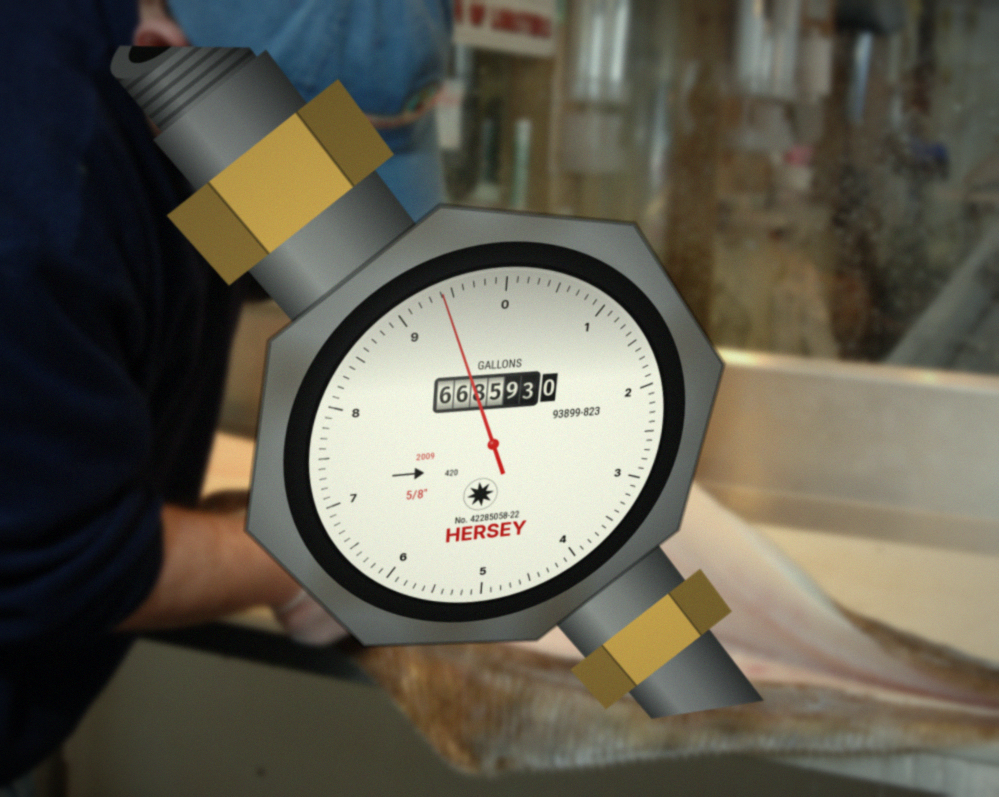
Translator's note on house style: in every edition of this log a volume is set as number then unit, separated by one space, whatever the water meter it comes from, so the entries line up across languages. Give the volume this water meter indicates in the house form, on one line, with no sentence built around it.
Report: 6685929.4 gal
